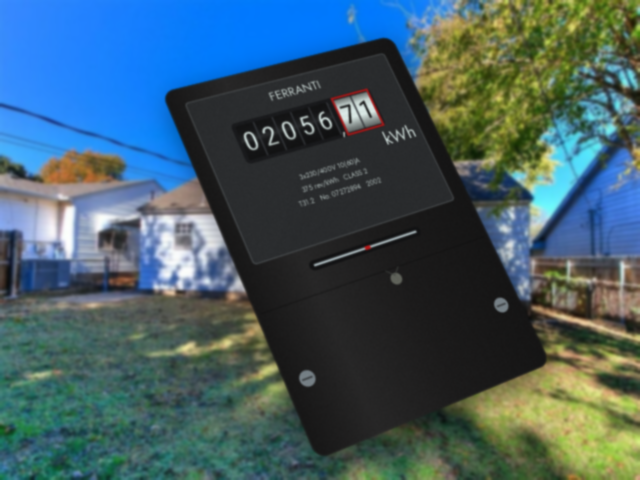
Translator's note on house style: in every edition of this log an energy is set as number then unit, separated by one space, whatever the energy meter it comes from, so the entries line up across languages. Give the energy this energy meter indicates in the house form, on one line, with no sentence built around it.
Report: 2056.71 kWh
